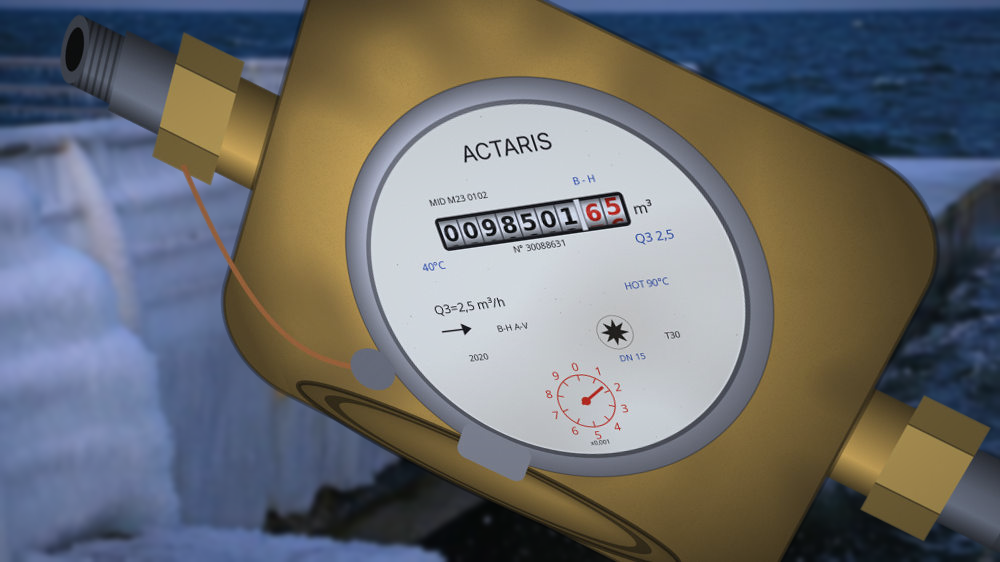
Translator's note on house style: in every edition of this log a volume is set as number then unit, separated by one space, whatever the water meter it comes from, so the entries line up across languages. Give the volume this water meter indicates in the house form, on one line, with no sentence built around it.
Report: 98501.651 m³
